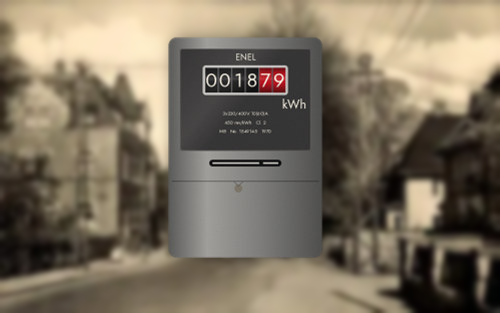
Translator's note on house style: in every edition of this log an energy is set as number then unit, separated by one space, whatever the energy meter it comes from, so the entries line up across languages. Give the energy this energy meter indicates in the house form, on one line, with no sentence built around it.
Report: 18.79 kWh
